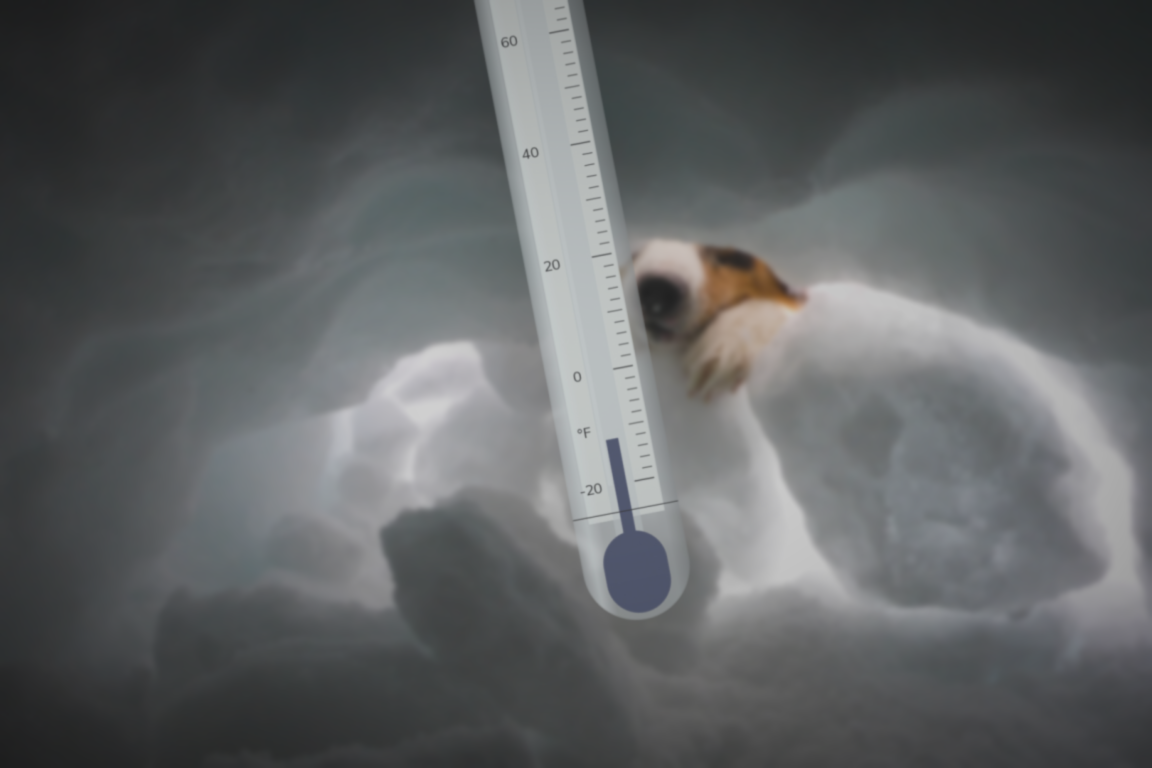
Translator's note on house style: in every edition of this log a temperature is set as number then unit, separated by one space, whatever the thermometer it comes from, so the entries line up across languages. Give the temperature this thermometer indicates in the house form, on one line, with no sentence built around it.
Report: -12 °F
